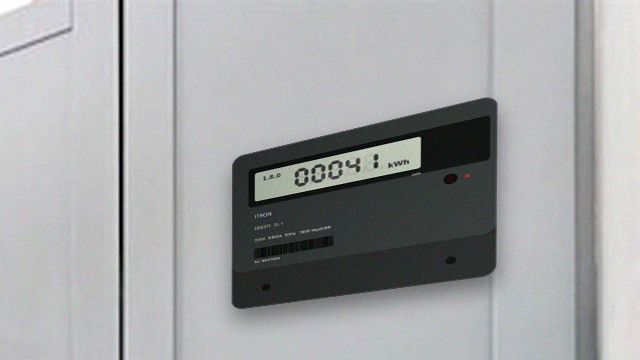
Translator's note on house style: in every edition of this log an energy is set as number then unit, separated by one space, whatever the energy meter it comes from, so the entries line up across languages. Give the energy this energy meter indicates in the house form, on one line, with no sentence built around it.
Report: 41 kWh
